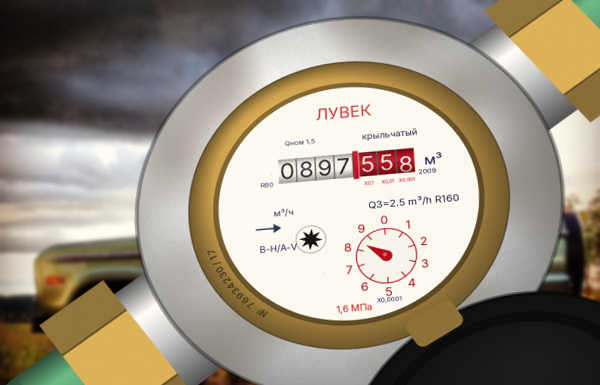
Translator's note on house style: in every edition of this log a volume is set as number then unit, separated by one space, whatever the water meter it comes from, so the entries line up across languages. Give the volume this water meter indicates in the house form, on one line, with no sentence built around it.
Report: 897.5578 m³
